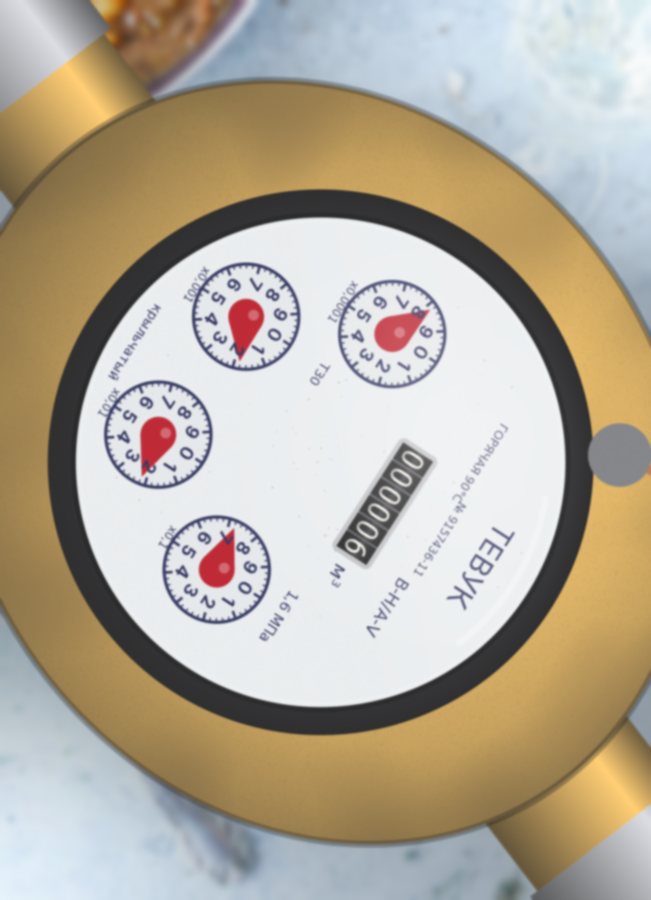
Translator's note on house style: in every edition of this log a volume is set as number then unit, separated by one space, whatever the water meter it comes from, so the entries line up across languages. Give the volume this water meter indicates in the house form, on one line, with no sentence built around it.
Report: 6.7218 m³
